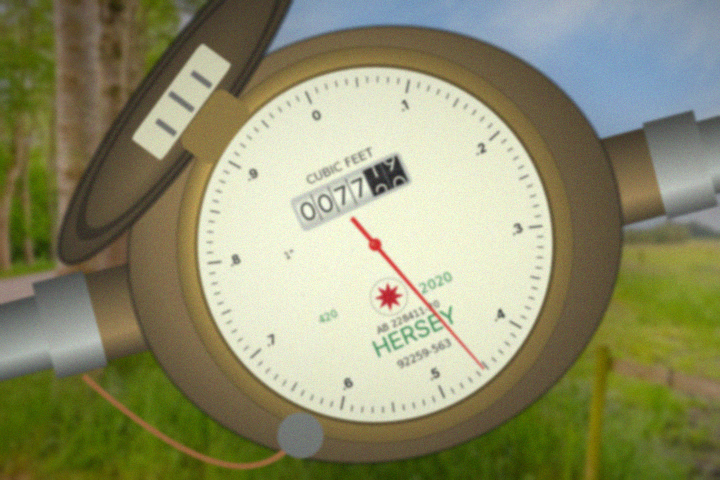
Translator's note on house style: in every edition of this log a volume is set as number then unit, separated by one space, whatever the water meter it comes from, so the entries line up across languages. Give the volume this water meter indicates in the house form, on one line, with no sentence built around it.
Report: 7719.45 ft³
